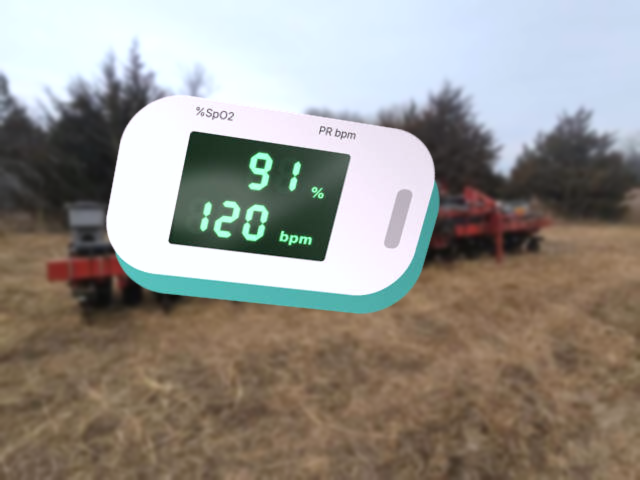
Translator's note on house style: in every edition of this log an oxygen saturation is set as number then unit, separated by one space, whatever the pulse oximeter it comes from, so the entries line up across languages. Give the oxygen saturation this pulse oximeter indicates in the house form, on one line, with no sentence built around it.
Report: 91 %
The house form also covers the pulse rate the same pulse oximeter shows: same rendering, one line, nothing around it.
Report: 120 bpm
